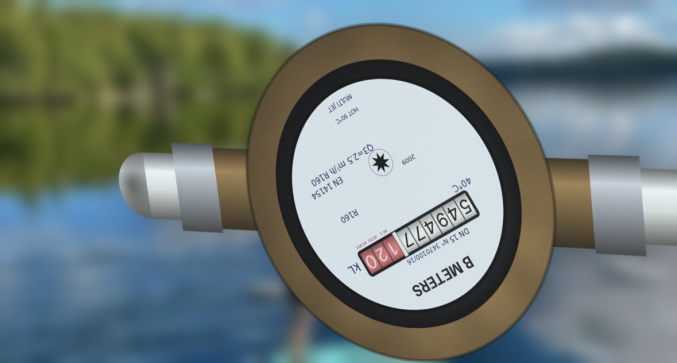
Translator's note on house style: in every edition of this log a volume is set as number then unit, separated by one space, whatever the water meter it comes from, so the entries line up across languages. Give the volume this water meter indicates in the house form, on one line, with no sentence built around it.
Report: 549477.120 kL
